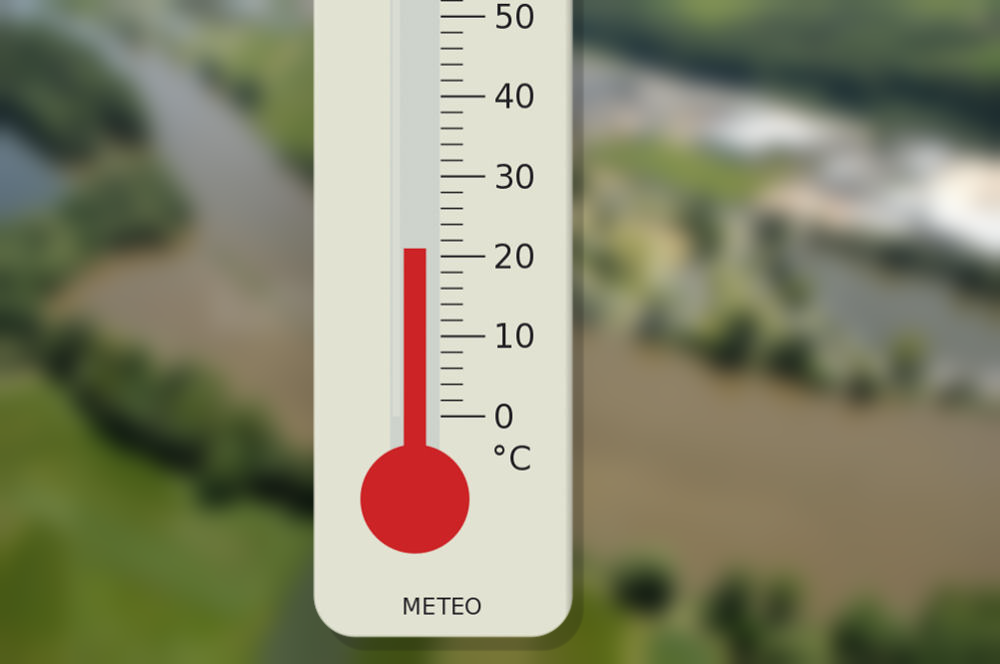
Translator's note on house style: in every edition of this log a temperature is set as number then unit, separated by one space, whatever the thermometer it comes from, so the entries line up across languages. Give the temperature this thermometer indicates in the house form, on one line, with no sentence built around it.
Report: 21 °C
